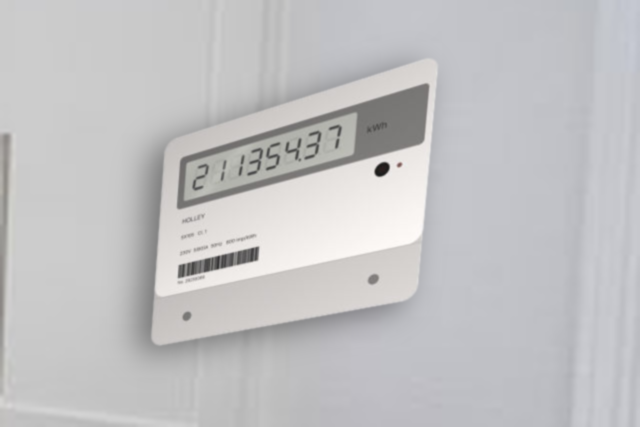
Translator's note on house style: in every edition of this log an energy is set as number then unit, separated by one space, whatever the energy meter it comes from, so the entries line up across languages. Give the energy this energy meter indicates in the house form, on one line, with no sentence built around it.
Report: 211354.37 kWh
